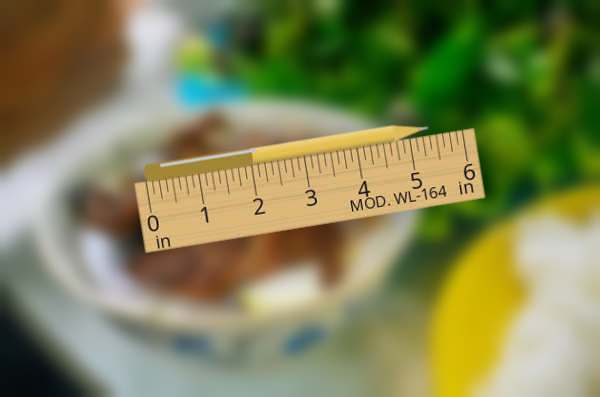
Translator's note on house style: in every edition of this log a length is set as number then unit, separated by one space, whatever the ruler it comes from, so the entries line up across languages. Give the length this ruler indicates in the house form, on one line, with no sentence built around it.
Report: 5.375 in
